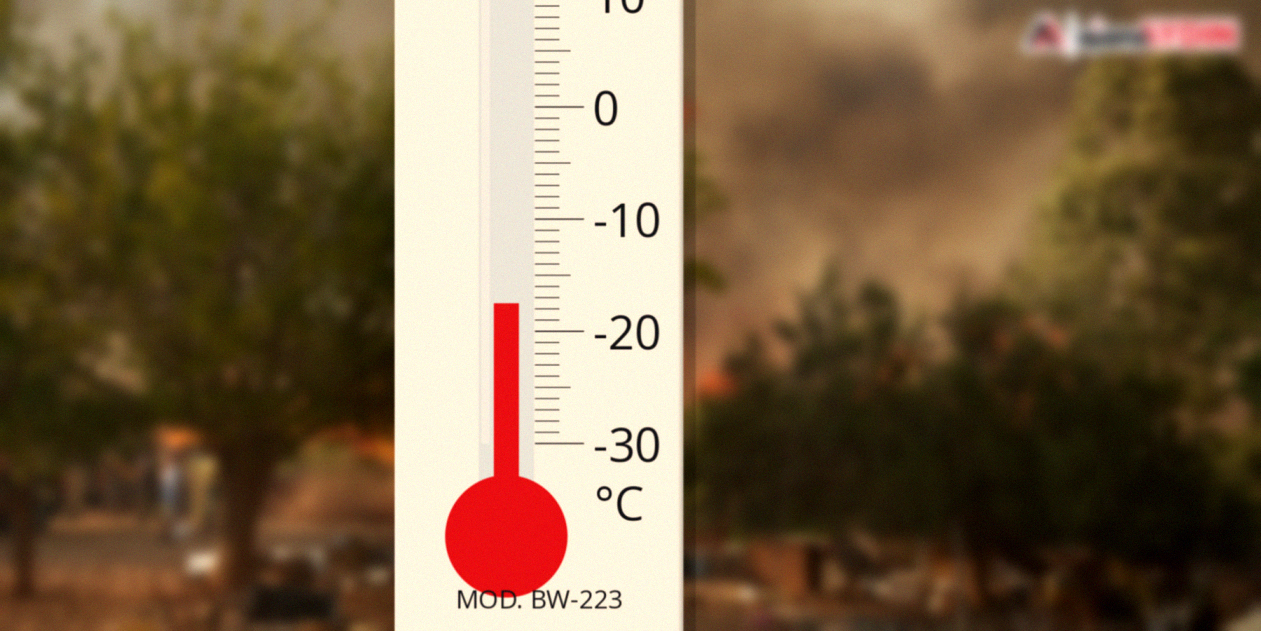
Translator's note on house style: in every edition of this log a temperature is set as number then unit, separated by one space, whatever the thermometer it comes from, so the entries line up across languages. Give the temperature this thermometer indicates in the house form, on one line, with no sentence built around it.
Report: -17.5 °C
